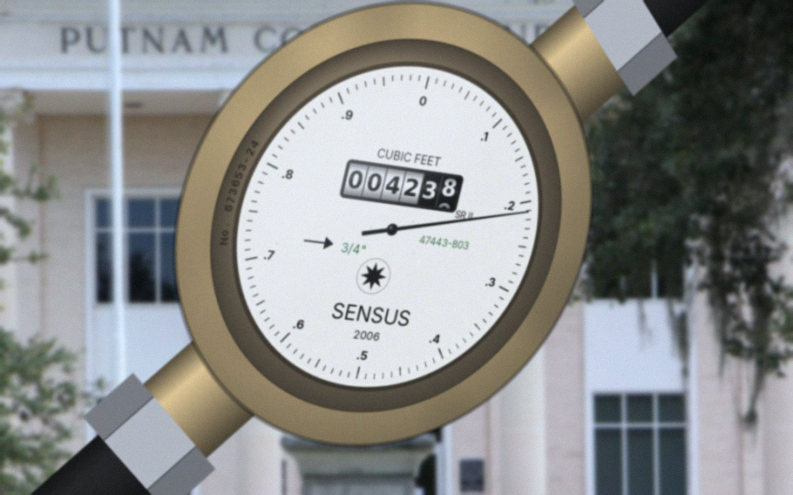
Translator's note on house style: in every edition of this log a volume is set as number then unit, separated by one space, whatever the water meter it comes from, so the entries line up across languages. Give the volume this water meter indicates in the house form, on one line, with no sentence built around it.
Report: 4238.21 ft³
